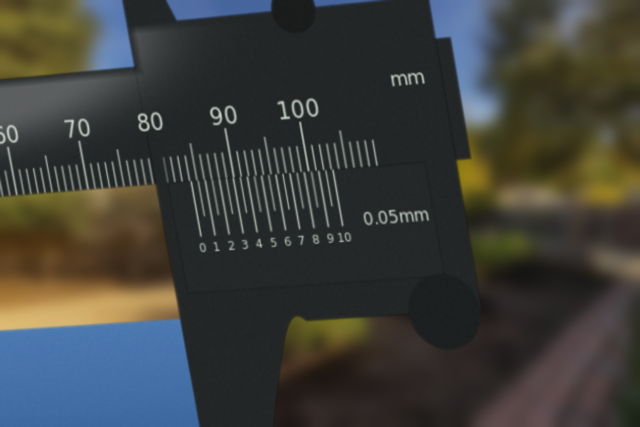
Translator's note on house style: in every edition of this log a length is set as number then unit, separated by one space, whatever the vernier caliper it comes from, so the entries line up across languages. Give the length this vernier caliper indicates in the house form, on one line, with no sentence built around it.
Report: 84.2 mm
